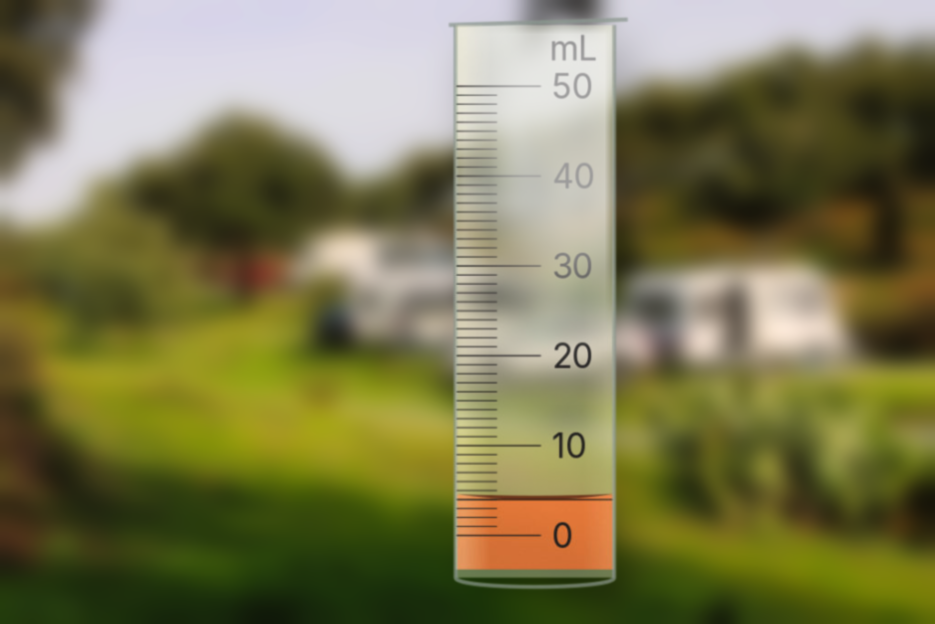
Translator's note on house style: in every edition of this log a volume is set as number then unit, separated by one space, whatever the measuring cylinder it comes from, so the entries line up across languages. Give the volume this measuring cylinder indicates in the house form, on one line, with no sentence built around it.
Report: 4 mL
